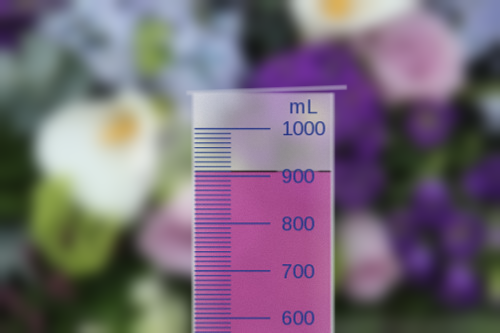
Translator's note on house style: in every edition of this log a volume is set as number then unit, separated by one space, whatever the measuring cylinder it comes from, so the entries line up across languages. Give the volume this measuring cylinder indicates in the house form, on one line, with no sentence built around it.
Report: 910 mL
